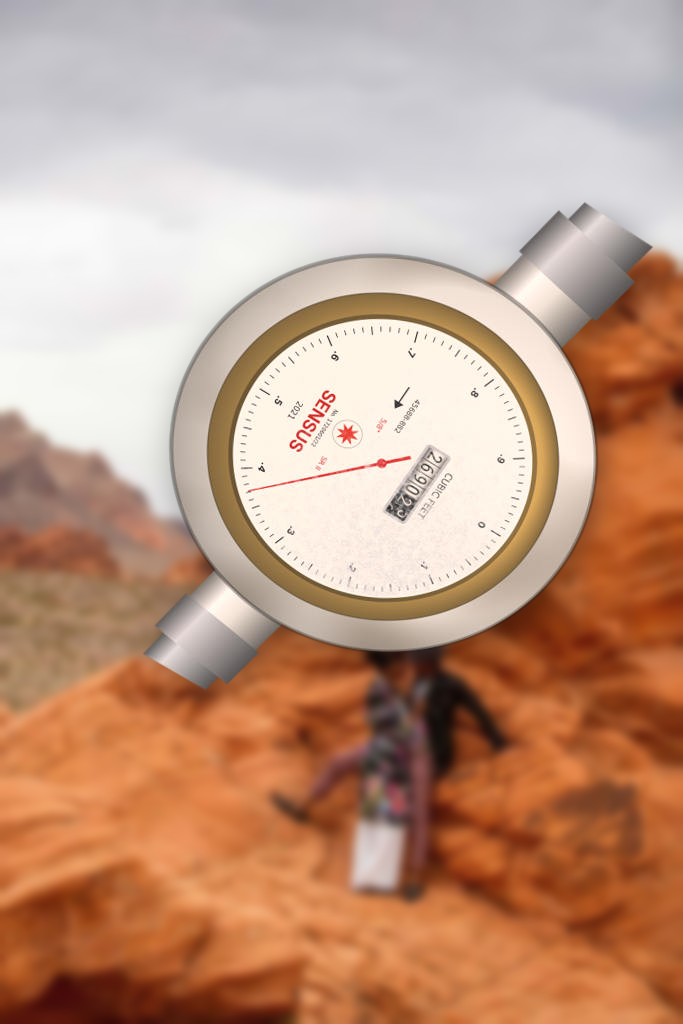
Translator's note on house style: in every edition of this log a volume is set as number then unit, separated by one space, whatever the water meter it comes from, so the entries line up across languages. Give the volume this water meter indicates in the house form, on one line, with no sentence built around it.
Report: 269025.37 ft³
